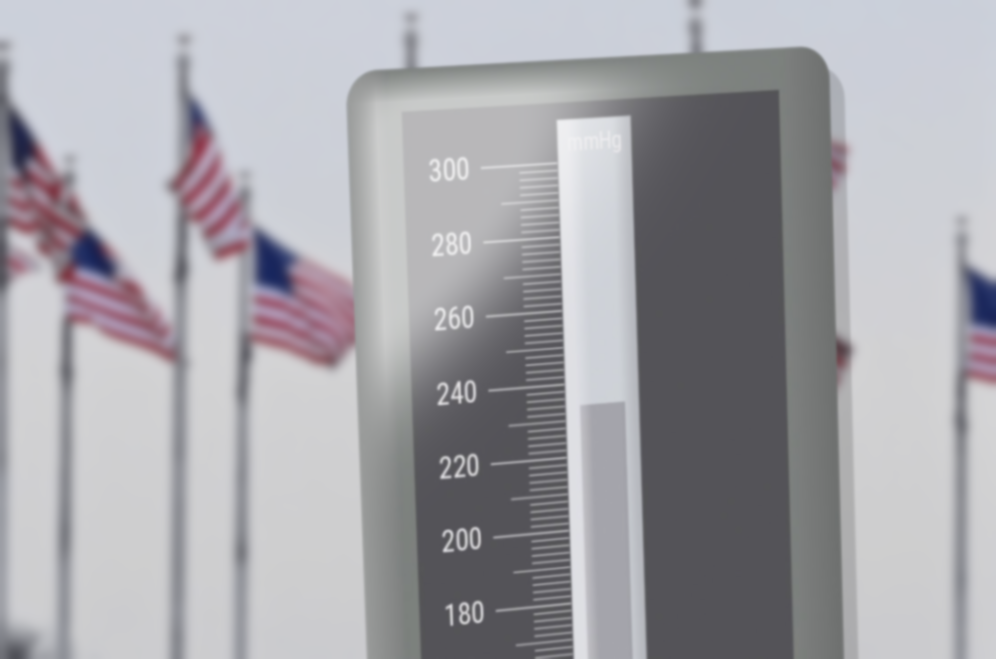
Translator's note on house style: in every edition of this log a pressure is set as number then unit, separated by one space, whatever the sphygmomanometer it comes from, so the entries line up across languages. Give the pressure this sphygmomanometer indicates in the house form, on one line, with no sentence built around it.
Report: 234 mmHg
